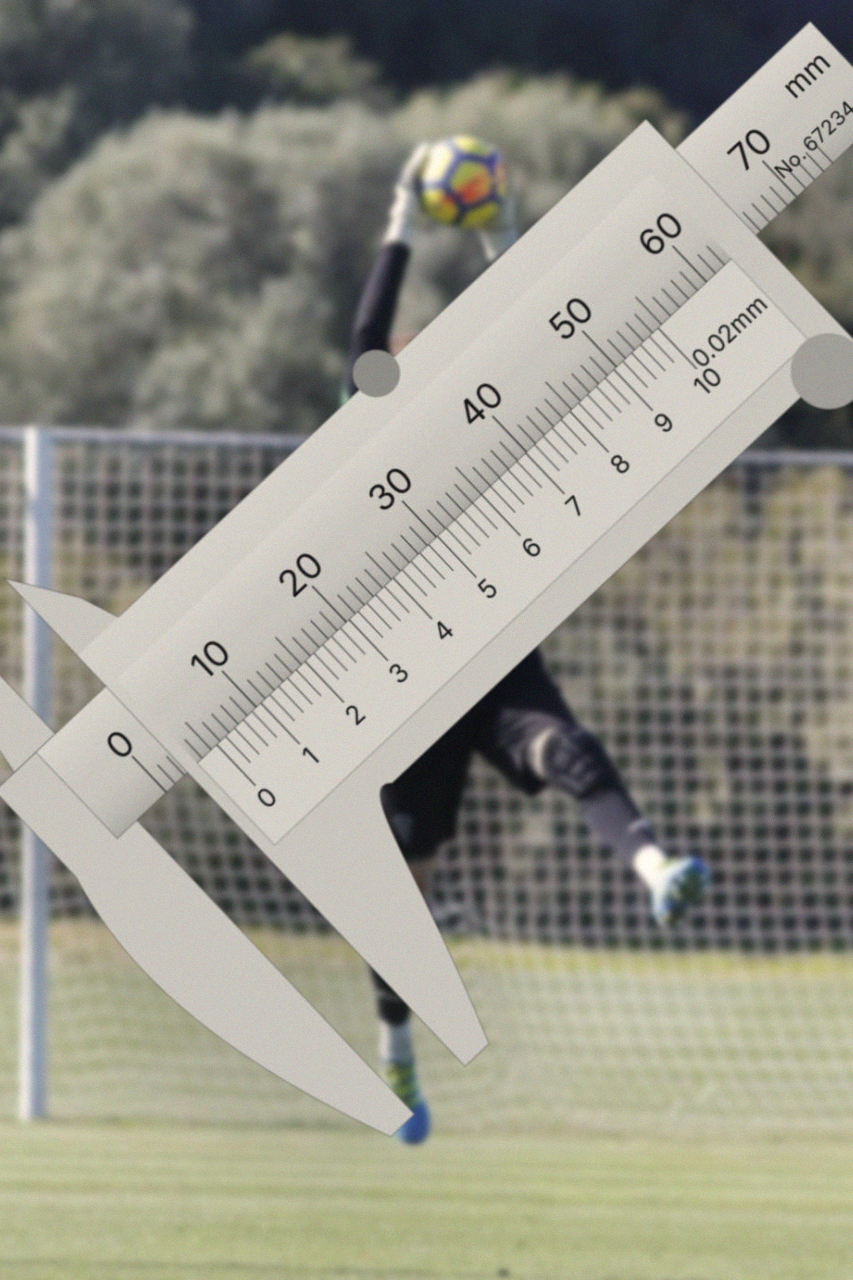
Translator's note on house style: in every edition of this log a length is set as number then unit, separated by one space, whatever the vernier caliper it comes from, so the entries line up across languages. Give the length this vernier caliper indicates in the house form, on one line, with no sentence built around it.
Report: 5.6 mm
